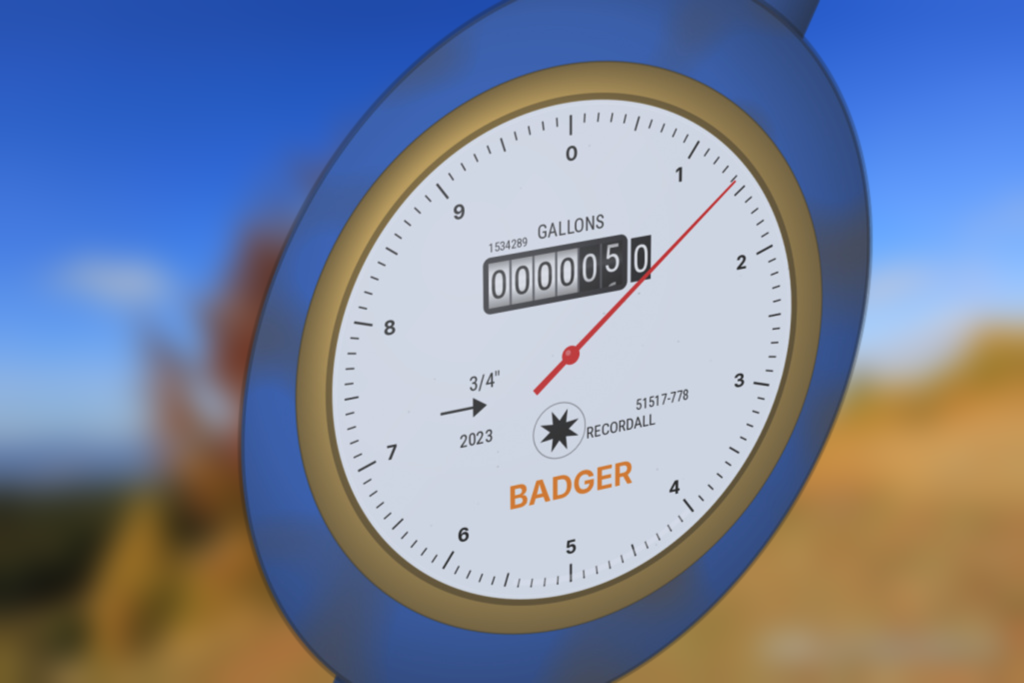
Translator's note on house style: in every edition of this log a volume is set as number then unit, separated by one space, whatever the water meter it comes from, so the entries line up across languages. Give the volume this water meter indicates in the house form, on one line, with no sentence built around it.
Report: 51.4 gal
